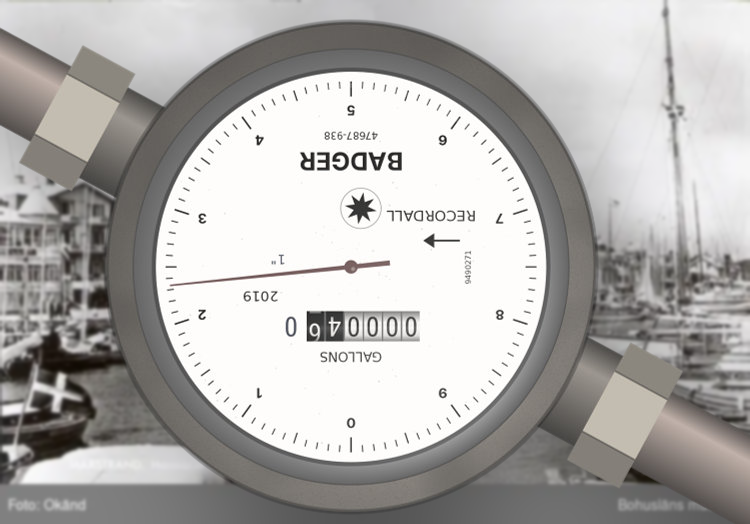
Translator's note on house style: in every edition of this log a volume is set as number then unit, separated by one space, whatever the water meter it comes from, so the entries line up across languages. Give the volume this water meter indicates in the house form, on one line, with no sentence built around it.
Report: 462.3 gal
